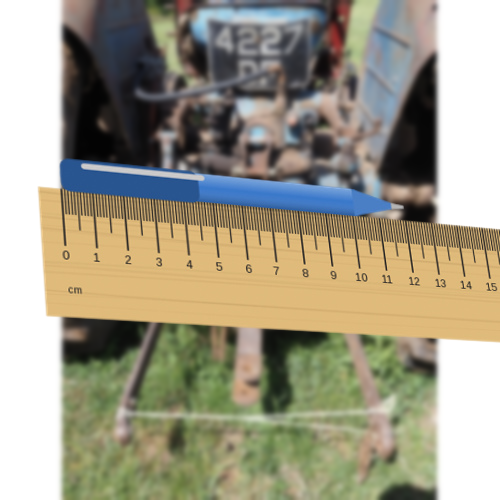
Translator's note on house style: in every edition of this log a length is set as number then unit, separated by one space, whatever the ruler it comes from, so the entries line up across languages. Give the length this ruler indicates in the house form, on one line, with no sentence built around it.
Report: 12 cm
